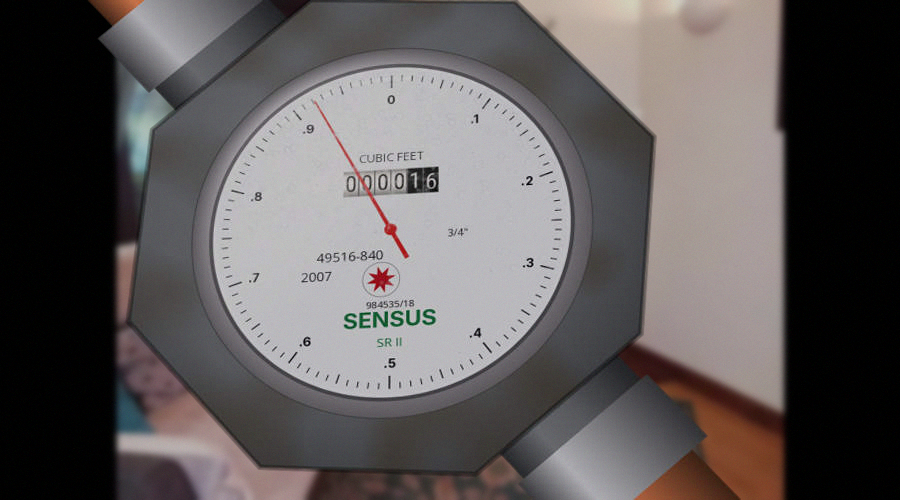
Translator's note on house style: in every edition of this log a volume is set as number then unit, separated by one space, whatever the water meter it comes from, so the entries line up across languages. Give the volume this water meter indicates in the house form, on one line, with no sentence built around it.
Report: 15.92 ft³
